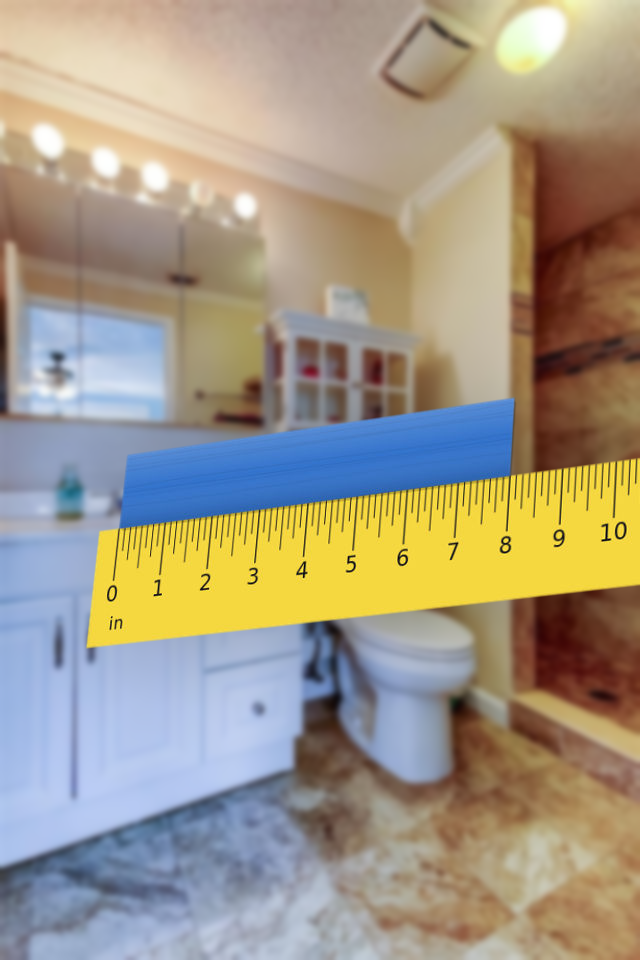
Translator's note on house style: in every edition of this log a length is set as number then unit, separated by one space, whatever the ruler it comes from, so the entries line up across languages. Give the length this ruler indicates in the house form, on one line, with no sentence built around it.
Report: 8 in
